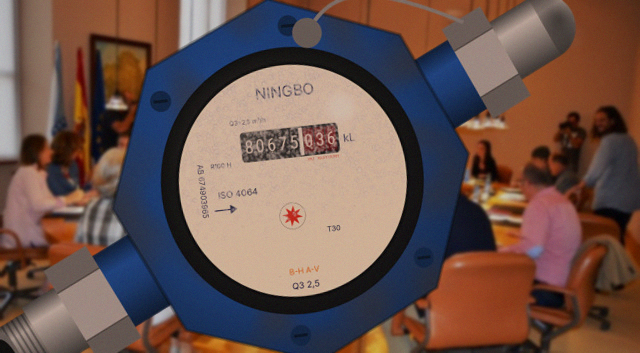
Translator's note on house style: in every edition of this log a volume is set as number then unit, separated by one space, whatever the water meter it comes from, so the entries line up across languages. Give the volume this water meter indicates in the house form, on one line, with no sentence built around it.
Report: 80675.036 kL
